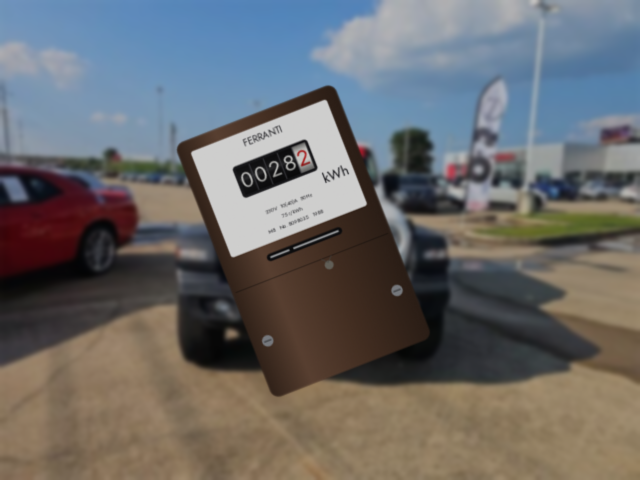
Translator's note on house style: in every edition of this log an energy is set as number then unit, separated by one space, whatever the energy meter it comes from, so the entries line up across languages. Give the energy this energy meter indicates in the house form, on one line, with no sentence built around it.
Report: 28.2 kWh
